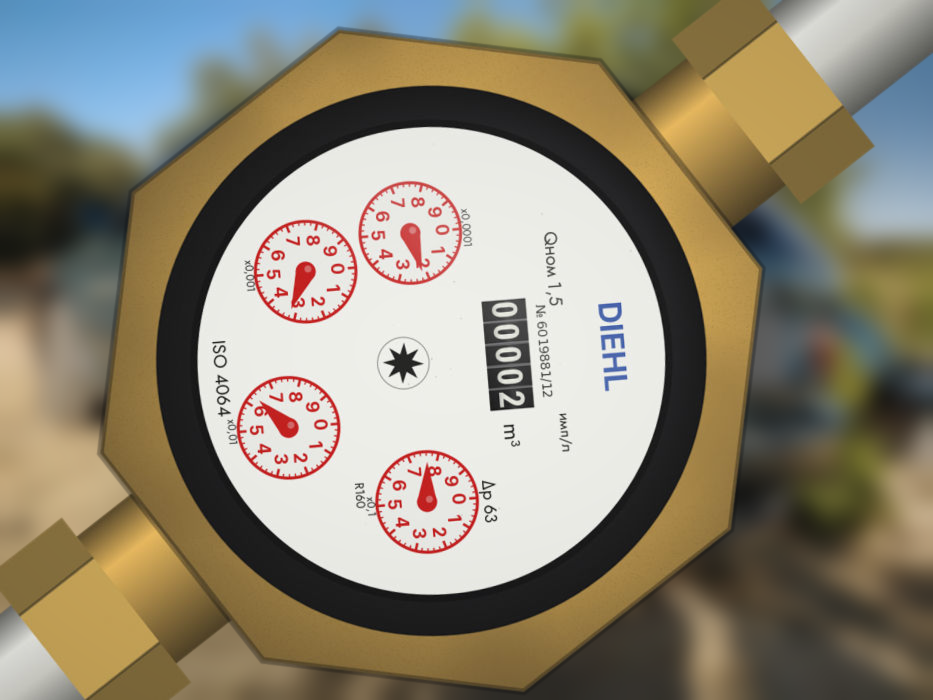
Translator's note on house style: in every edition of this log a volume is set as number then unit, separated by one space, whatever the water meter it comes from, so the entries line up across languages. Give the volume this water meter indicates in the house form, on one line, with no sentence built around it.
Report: 2.7632 m³
